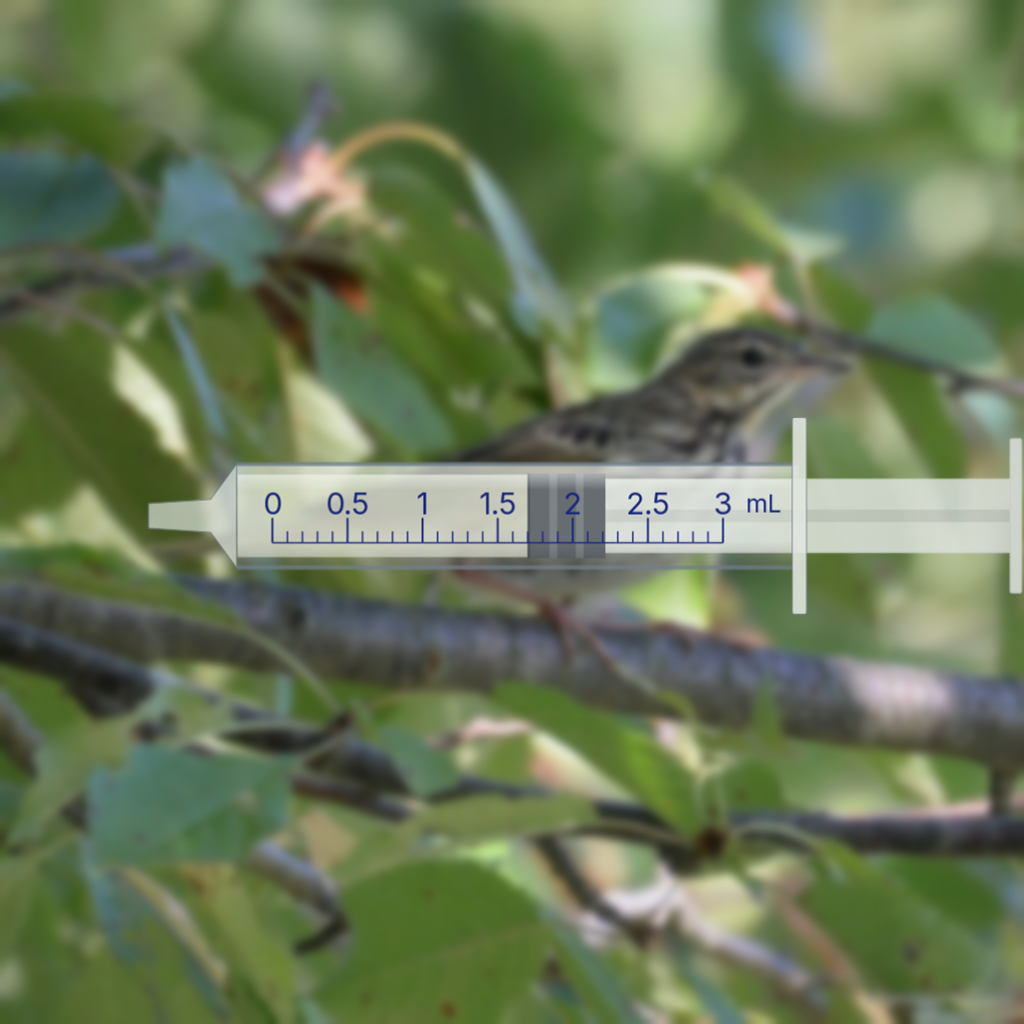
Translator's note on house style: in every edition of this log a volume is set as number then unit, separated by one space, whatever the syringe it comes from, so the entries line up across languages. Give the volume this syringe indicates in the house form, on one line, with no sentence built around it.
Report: 1.7 mL
